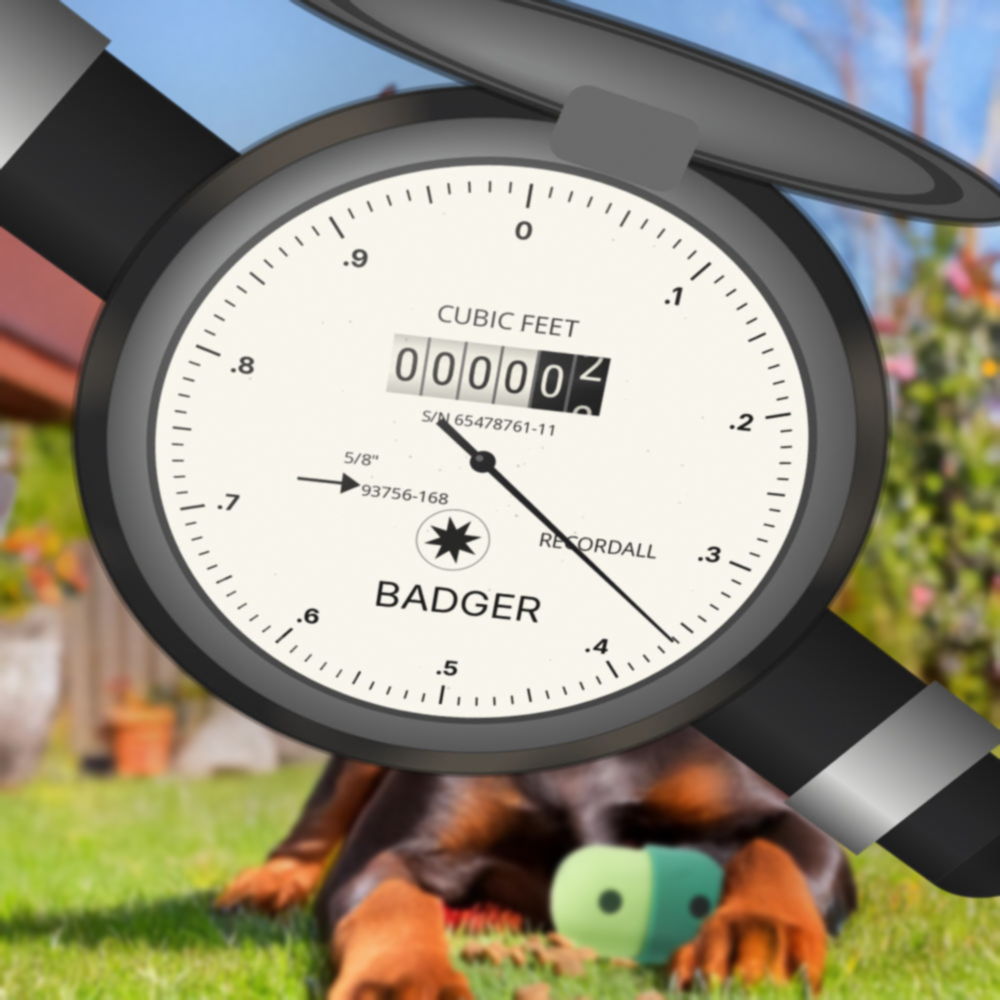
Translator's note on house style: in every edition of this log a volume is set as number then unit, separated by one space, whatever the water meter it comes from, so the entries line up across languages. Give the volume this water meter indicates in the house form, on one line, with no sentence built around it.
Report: 2.36 ft³
